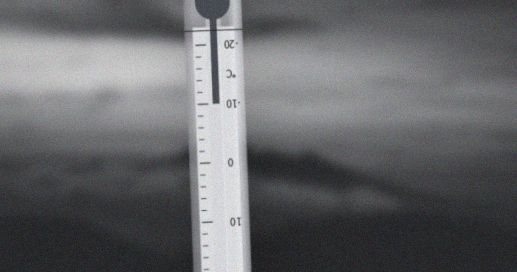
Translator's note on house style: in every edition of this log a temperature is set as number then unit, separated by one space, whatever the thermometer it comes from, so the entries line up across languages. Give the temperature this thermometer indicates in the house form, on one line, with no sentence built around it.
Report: -10 °C
